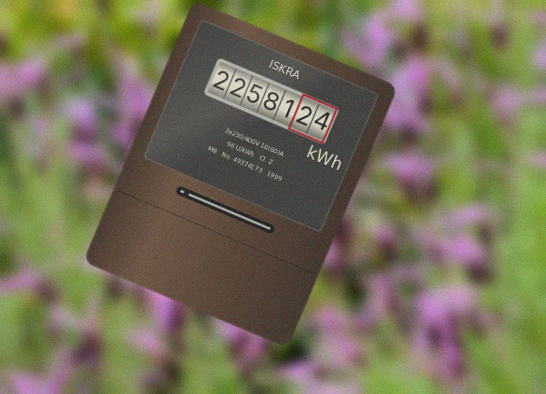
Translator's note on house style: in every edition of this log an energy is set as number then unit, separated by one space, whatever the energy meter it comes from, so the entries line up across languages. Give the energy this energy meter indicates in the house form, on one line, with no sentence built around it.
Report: 22581.24 kWh
